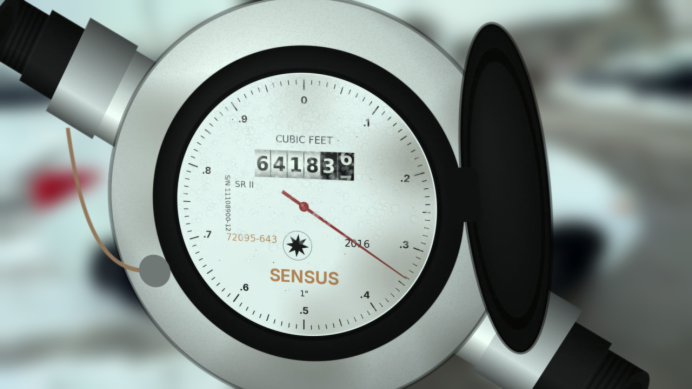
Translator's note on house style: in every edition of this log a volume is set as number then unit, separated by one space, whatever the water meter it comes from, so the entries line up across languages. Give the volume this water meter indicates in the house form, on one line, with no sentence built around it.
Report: 641836.34 ft³
